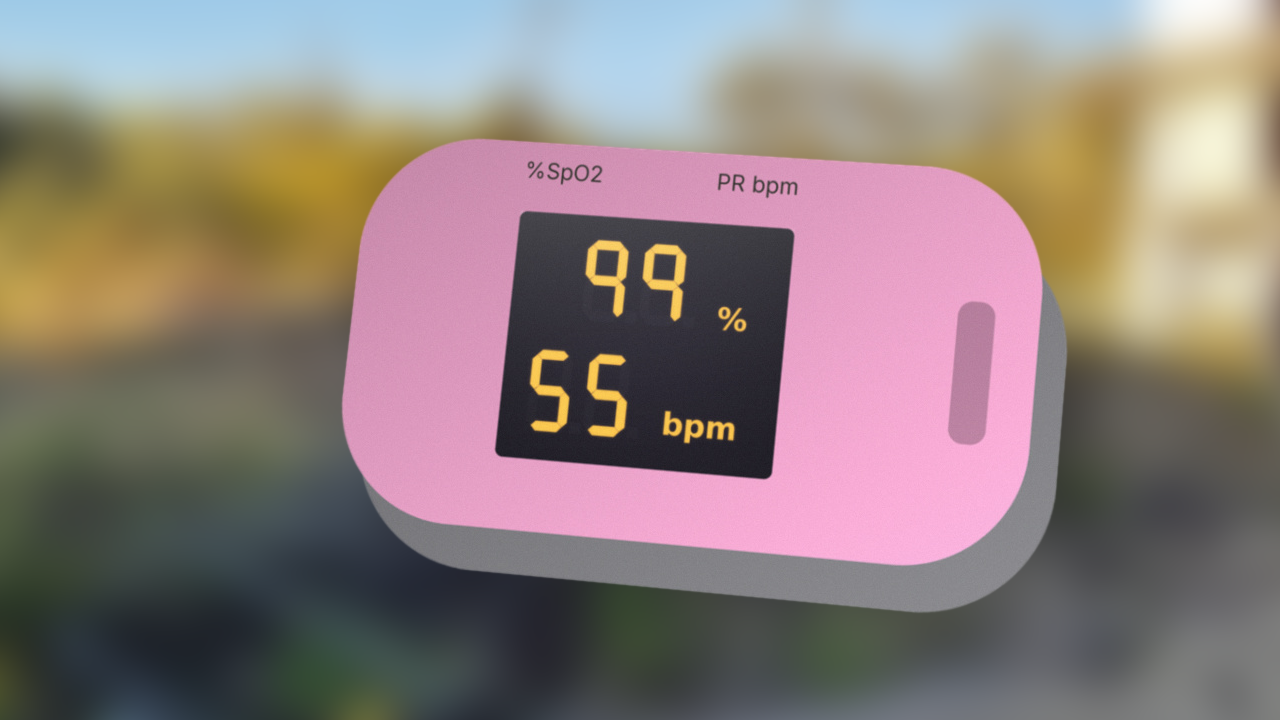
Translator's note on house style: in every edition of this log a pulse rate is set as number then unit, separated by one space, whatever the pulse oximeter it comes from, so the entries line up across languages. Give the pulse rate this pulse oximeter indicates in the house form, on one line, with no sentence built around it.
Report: 55 bpm
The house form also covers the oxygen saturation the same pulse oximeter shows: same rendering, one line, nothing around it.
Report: 99 %
